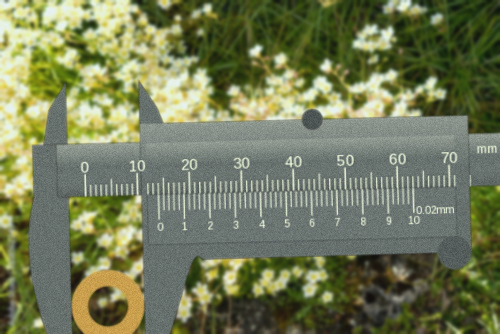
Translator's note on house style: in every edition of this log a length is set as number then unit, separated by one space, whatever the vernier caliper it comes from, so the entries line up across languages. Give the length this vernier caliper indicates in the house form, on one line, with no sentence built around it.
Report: 14.0 mm
